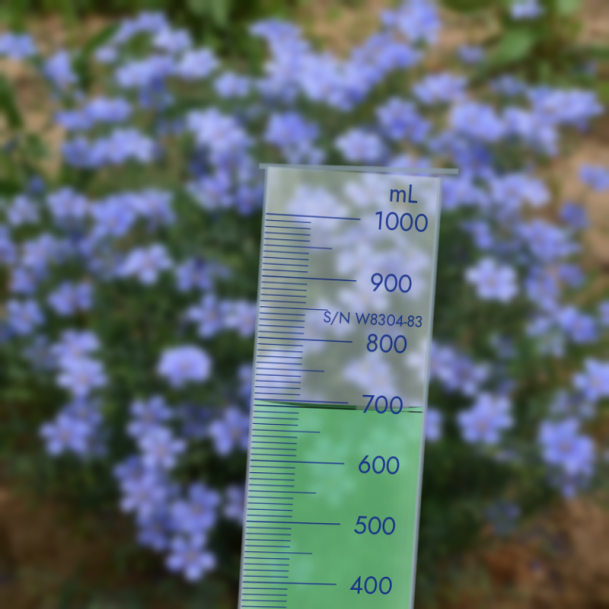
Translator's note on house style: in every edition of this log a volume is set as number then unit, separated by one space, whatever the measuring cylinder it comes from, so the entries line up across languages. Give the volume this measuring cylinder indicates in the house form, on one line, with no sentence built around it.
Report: 690 mL
